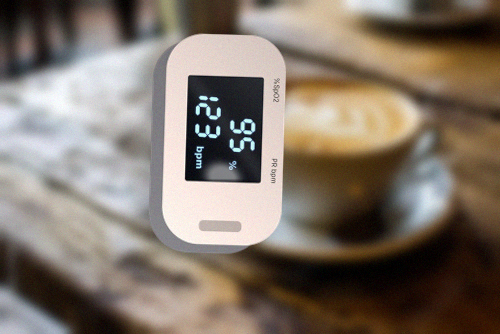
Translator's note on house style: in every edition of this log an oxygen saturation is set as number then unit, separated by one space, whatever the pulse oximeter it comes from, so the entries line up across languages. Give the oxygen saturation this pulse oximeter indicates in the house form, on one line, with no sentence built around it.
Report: 95 %
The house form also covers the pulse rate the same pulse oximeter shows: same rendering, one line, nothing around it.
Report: 123 bpm
